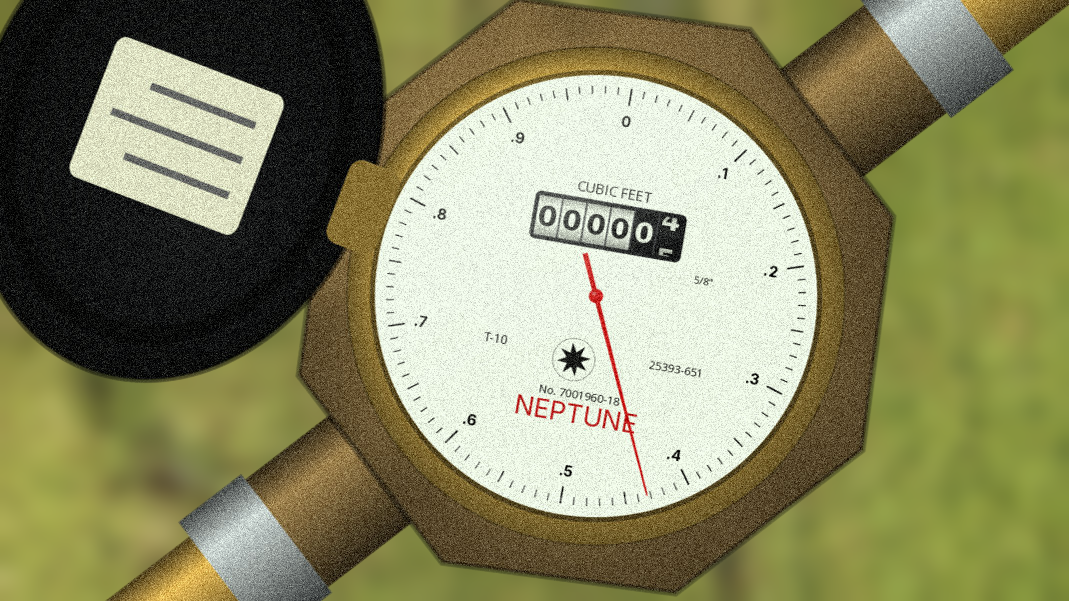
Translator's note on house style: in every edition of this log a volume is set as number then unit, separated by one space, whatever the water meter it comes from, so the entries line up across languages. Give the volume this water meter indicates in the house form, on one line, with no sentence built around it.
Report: 4.43 ft³
